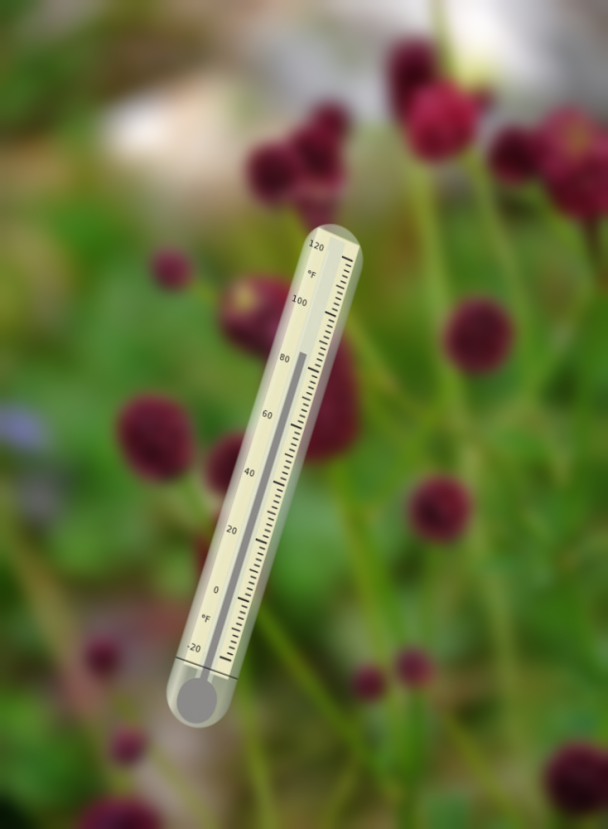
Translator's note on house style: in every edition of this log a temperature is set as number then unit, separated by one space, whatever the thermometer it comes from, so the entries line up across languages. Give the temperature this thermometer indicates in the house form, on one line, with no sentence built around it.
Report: 84 °F
